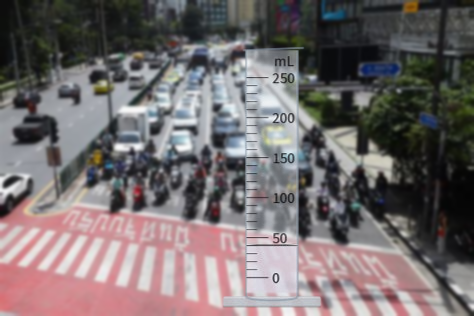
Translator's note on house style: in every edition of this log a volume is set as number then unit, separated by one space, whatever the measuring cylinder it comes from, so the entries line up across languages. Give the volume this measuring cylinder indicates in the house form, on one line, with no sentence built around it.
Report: 40 mL
